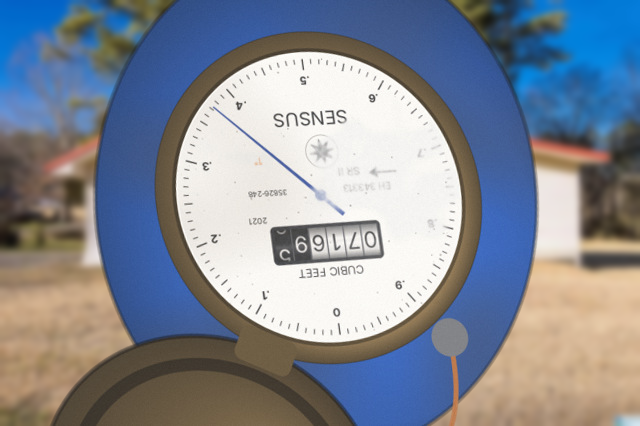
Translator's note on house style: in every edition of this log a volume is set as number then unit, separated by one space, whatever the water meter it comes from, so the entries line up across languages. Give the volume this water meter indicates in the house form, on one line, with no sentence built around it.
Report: 71695.37 ft³
